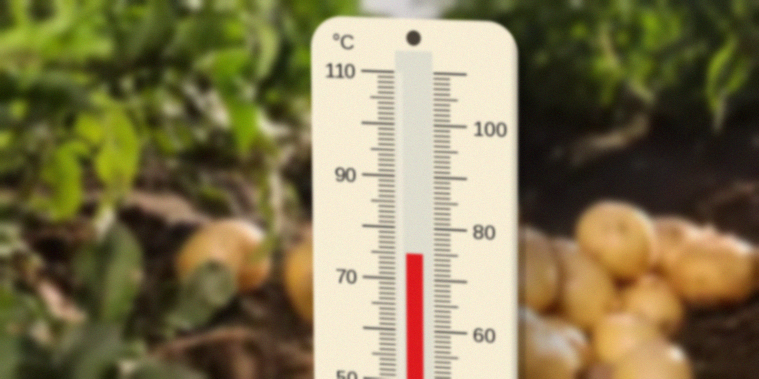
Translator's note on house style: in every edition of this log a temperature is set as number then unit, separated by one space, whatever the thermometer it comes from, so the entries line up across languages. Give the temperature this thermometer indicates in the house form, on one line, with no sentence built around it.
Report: 75 °C
